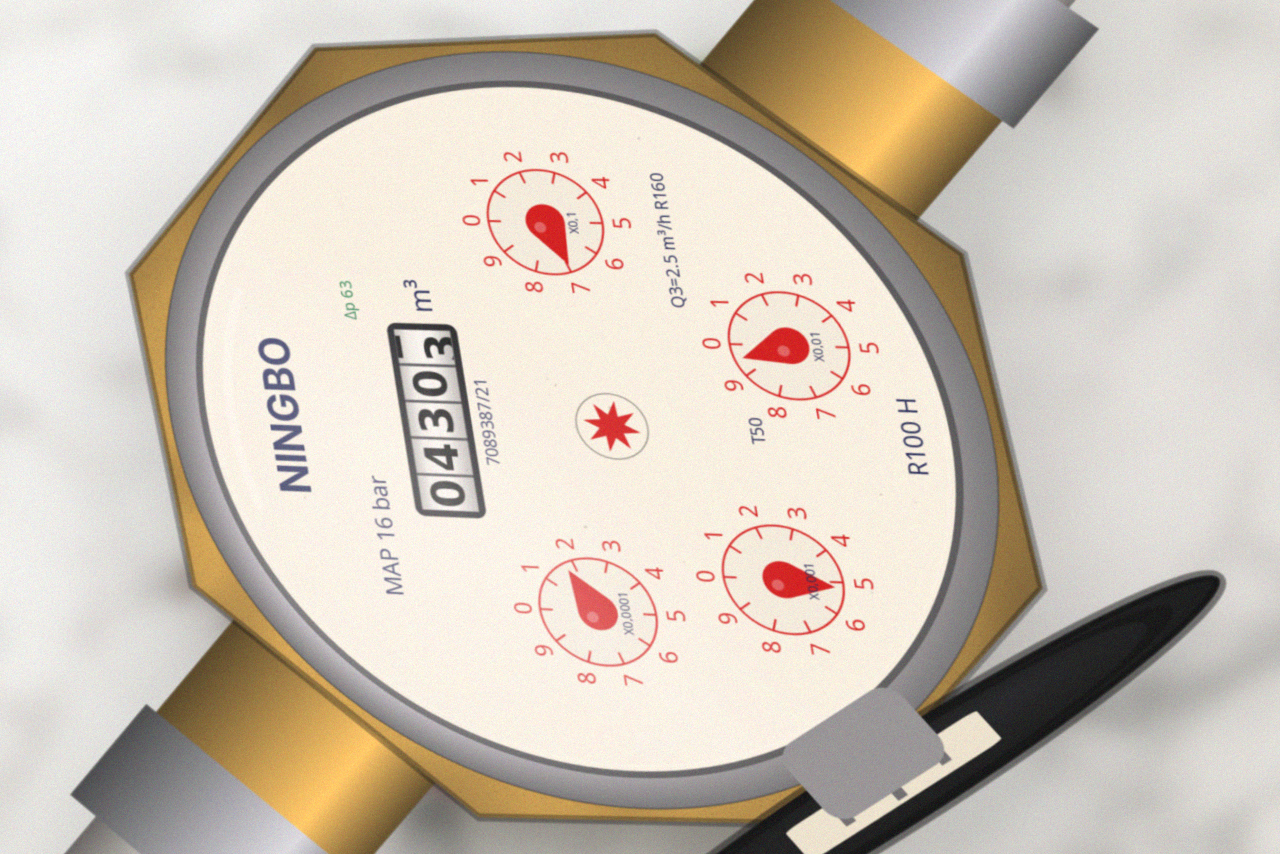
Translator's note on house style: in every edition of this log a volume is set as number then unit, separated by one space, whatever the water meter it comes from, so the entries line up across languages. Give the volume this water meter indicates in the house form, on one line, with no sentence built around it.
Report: 4302.6951 m³
